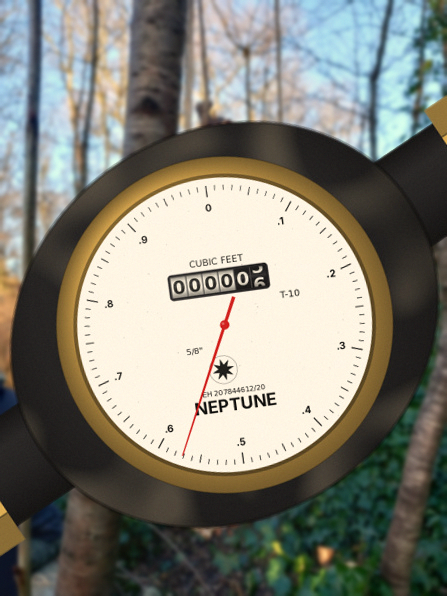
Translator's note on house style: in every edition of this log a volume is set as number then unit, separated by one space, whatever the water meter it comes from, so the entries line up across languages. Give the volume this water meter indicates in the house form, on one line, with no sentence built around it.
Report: 5.57 ft³
